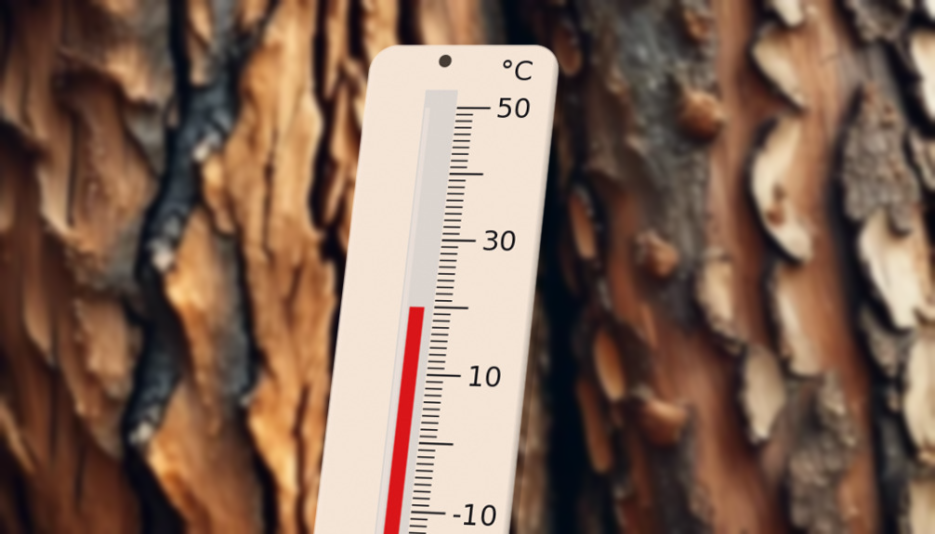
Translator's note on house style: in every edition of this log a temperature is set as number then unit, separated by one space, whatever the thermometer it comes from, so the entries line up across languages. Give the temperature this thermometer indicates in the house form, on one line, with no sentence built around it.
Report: 20 °C
